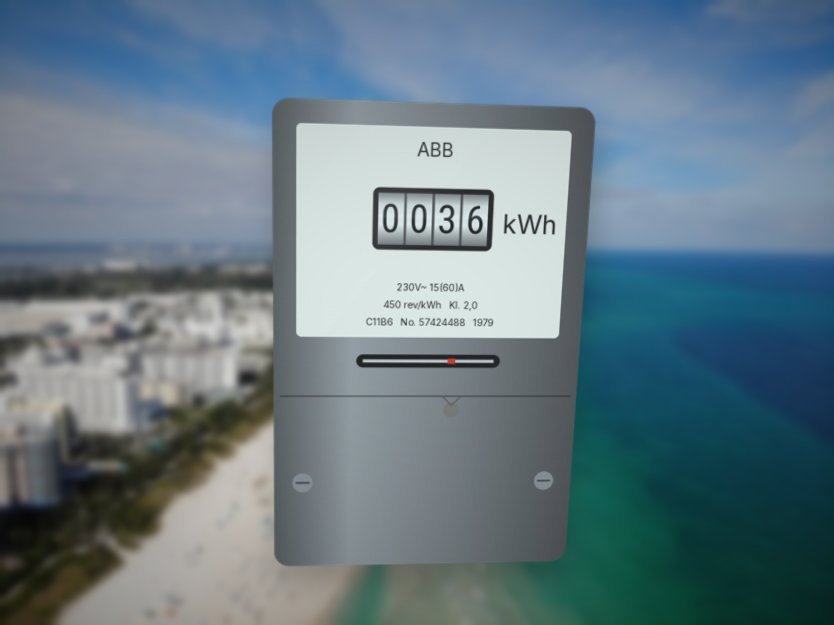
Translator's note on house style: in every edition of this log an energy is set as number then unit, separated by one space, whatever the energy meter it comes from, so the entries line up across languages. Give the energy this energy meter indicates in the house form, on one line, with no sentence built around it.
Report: 36 kWh
